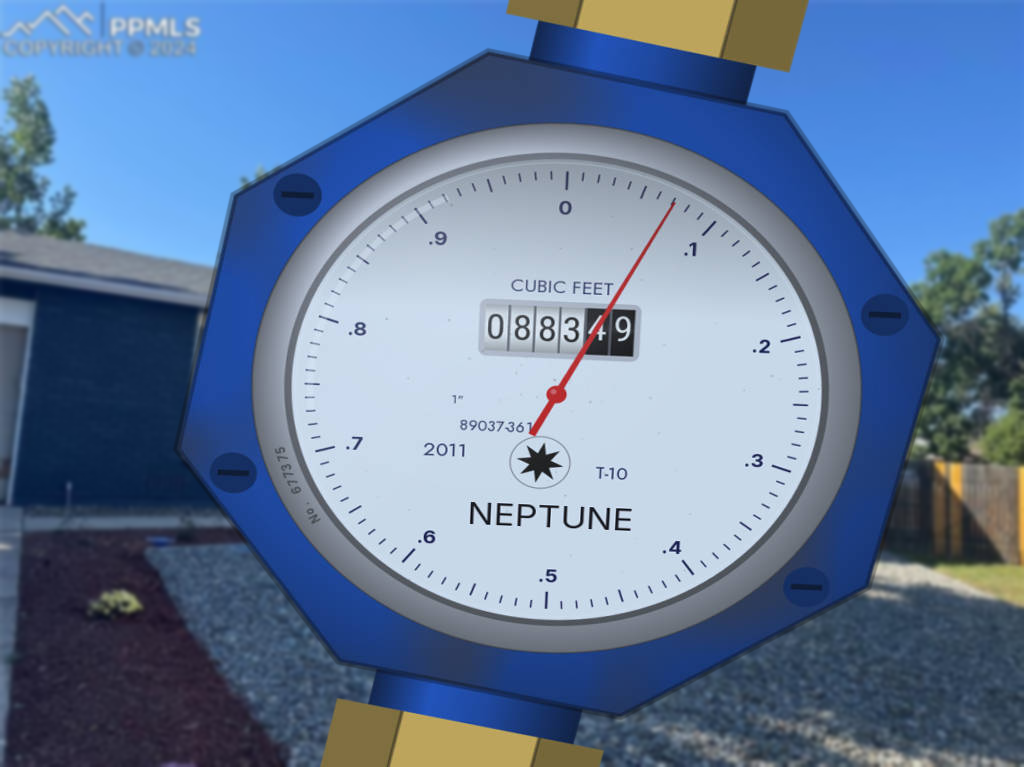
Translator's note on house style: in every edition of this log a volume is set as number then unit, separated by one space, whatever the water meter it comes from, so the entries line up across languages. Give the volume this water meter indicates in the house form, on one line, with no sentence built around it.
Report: 88349.07 ft³
